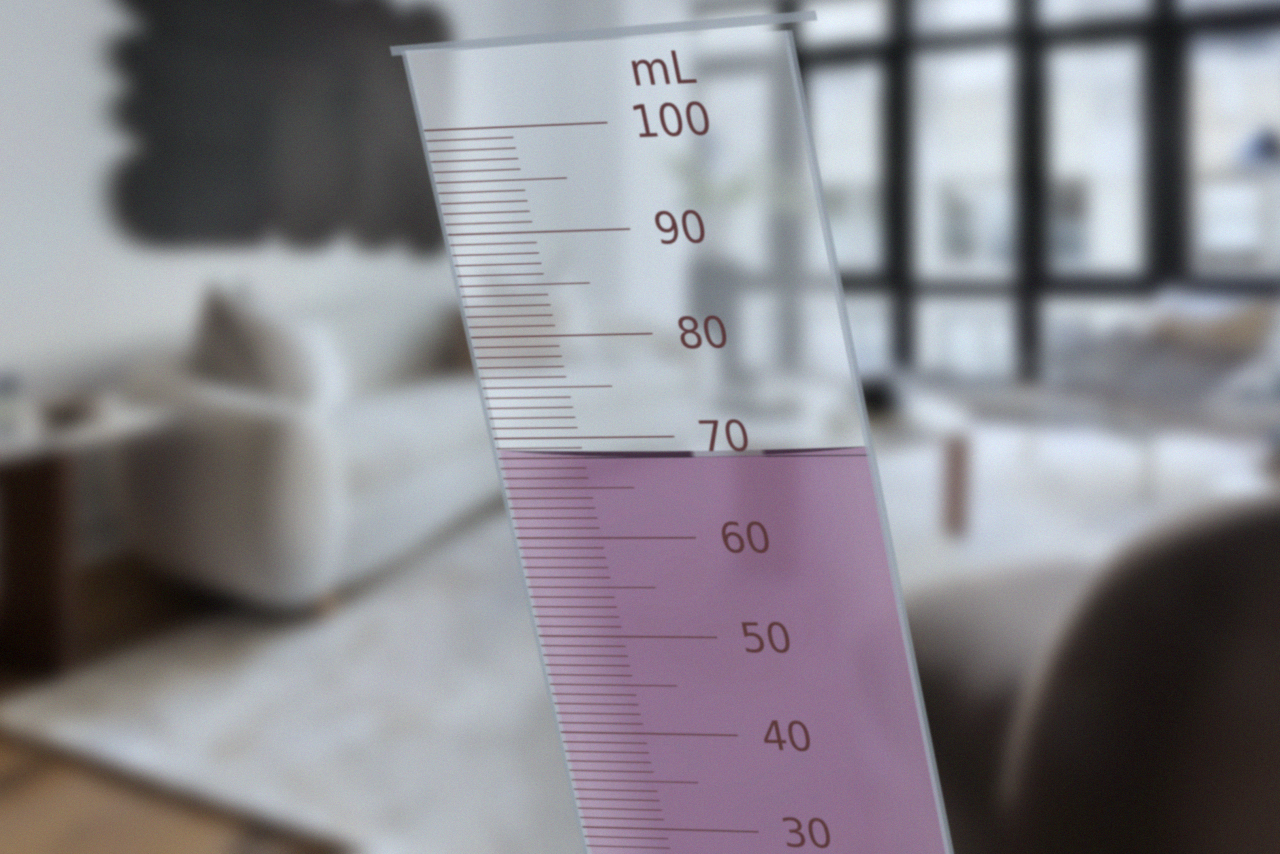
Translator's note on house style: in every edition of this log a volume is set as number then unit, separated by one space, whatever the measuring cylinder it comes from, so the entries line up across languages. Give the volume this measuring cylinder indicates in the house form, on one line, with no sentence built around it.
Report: 68 mL
